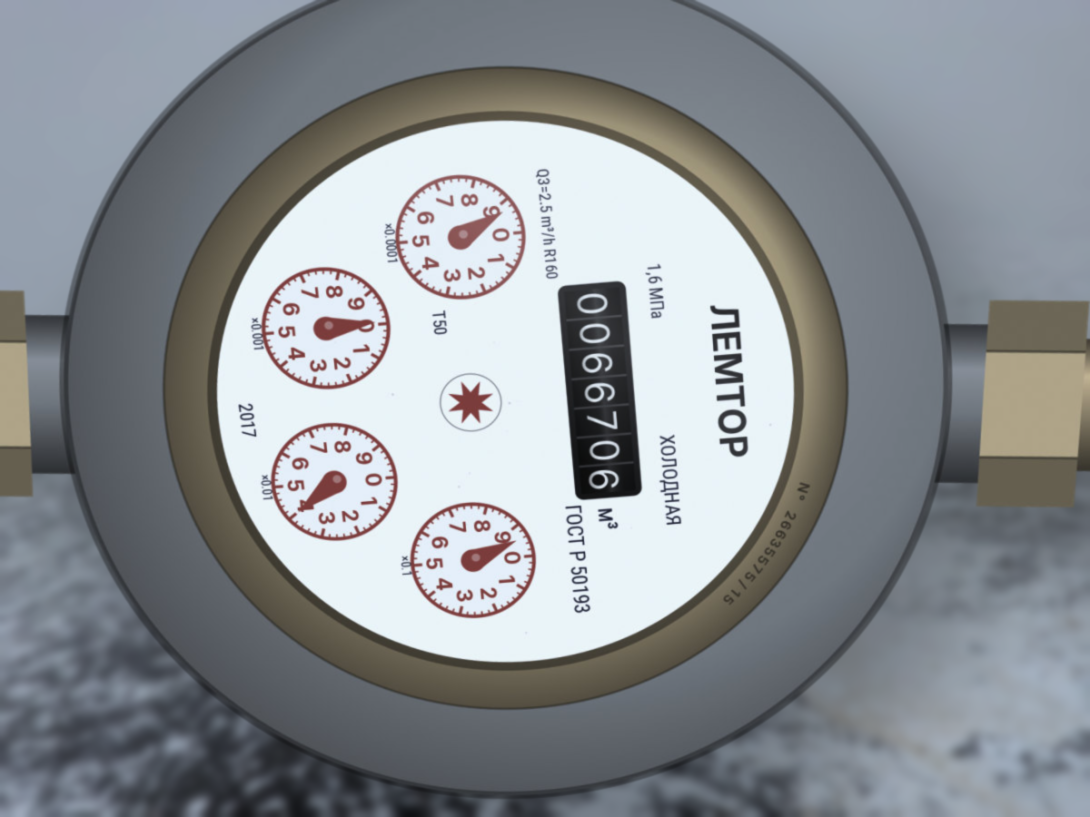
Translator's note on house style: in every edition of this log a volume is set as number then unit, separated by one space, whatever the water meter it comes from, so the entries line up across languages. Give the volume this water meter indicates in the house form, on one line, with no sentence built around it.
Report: 66705.9399 m³
